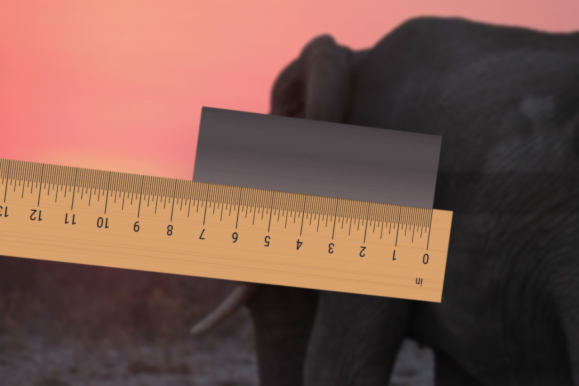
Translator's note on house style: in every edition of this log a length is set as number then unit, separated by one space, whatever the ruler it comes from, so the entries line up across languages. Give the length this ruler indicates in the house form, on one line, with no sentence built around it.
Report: 7.5 in
